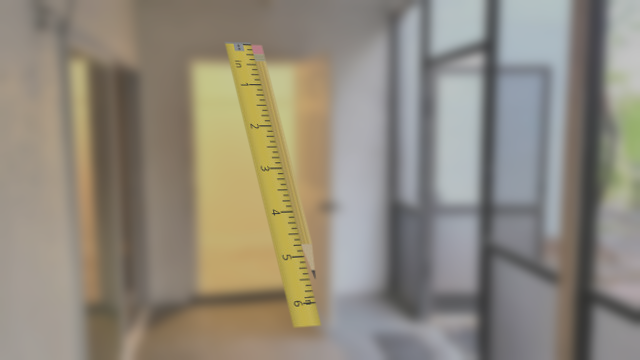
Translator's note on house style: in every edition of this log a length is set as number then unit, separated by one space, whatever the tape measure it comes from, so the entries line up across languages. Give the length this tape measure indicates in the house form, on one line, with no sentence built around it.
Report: 5.5 in
